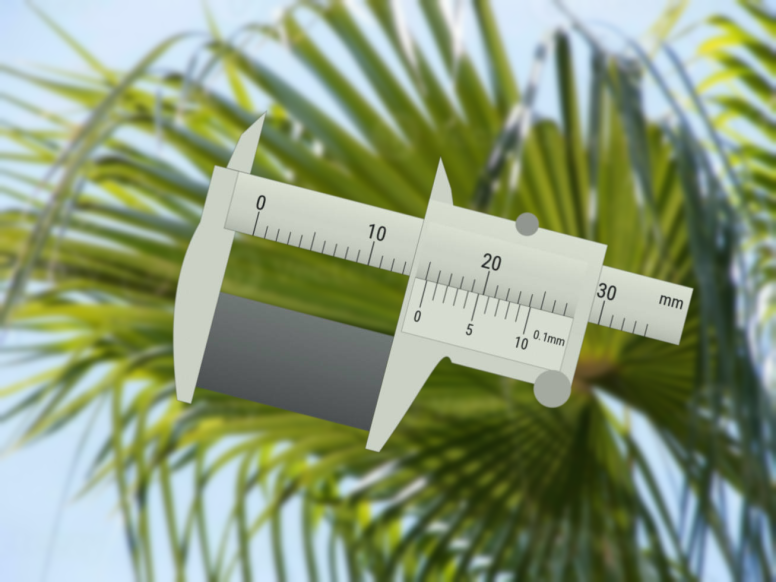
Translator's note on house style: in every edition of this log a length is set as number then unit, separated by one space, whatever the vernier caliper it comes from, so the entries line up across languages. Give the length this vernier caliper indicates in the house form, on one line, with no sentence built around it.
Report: 15.1 mm
